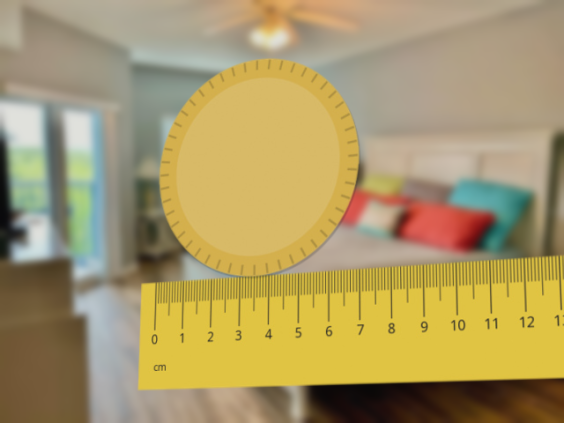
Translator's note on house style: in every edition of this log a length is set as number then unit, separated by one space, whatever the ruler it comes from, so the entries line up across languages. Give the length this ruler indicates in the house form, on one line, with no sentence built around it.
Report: 7 cm
